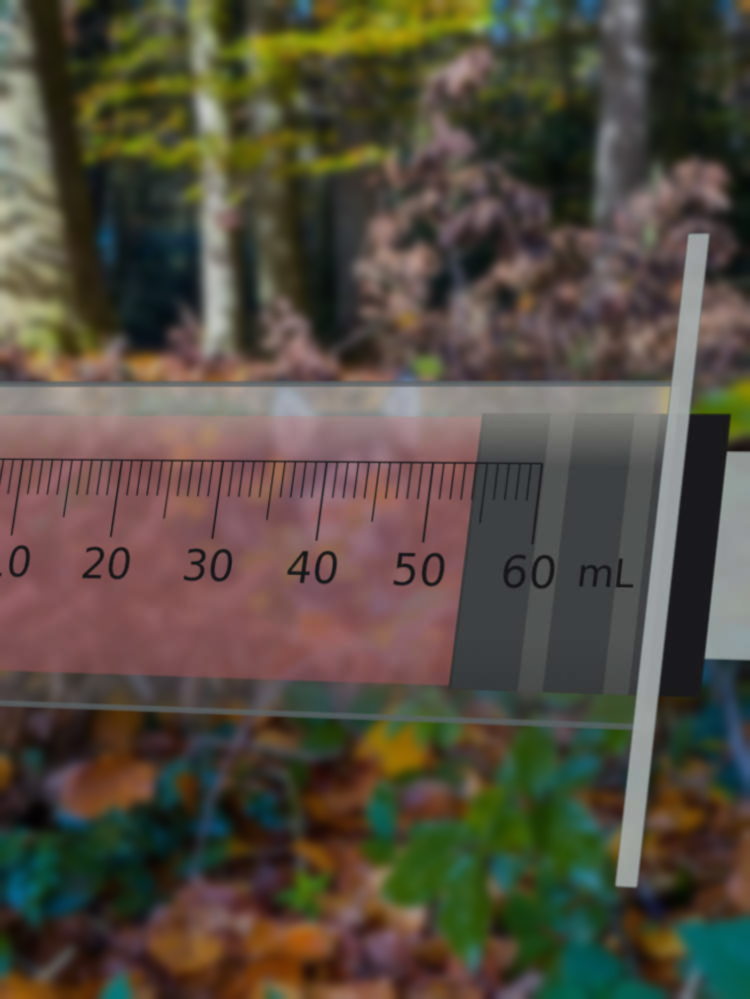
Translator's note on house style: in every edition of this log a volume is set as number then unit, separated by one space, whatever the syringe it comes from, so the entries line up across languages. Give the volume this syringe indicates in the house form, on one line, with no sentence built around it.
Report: 54 mL
